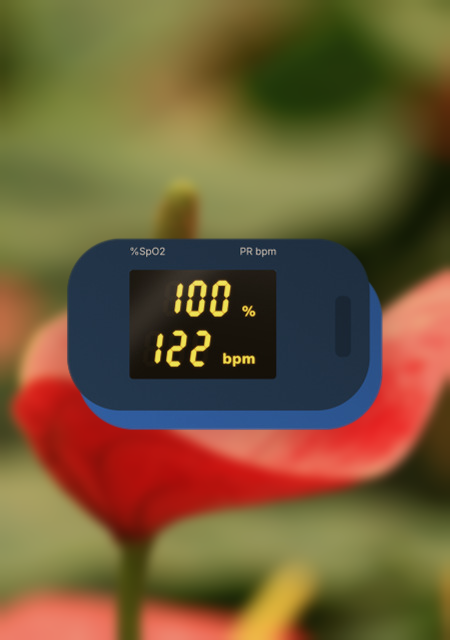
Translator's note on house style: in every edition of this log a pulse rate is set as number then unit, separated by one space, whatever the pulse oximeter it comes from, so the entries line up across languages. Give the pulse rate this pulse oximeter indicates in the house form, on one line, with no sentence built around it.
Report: 122 bpm
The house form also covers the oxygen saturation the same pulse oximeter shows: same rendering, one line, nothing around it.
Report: 100 %
